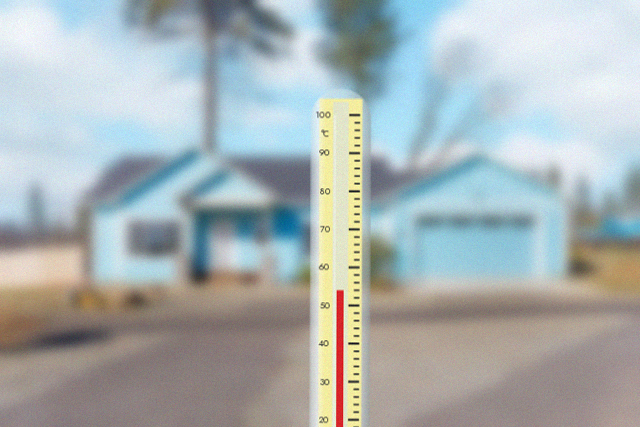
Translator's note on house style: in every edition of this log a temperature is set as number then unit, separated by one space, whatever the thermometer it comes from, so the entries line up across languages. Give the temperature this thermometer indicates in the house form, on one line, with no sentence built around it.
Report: 54 °C
